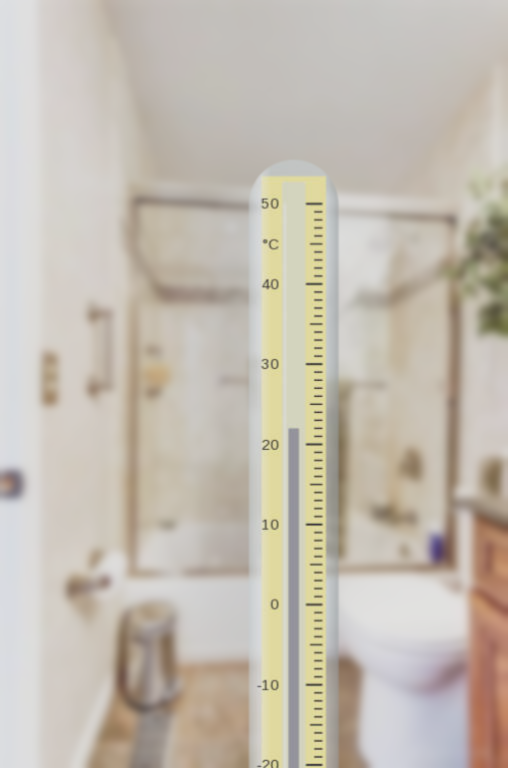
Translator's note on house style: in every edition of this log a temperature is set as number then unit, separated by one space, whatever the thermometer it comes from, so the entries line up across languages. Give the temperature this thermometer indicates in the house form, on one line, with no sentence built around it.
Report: 22 °C
